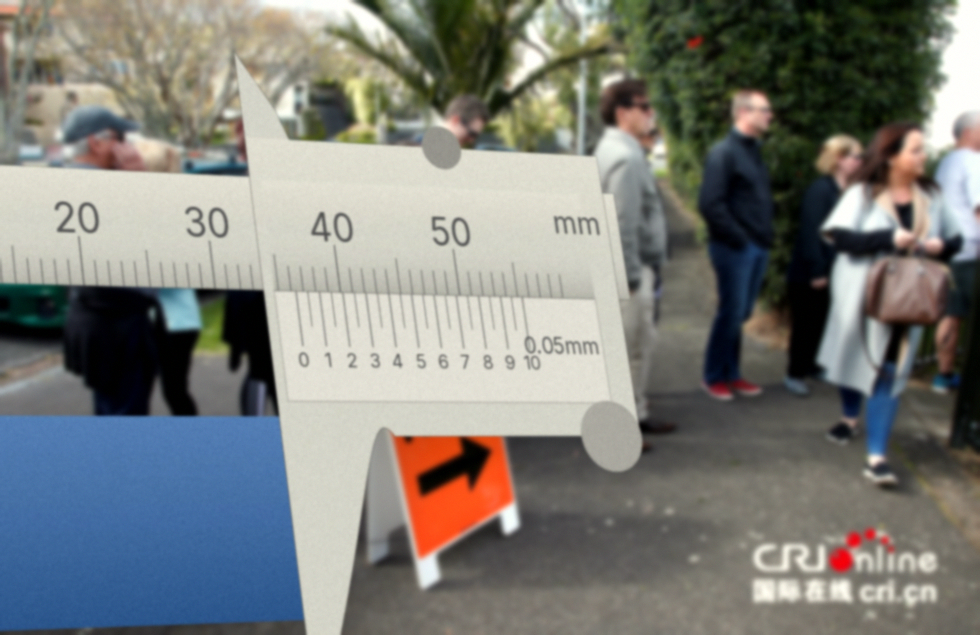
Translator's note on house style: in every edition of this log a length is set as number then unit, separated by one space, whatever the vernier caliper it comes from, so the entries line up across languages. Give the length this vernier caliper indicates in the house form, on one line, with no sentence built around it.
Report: 36.4 mm
